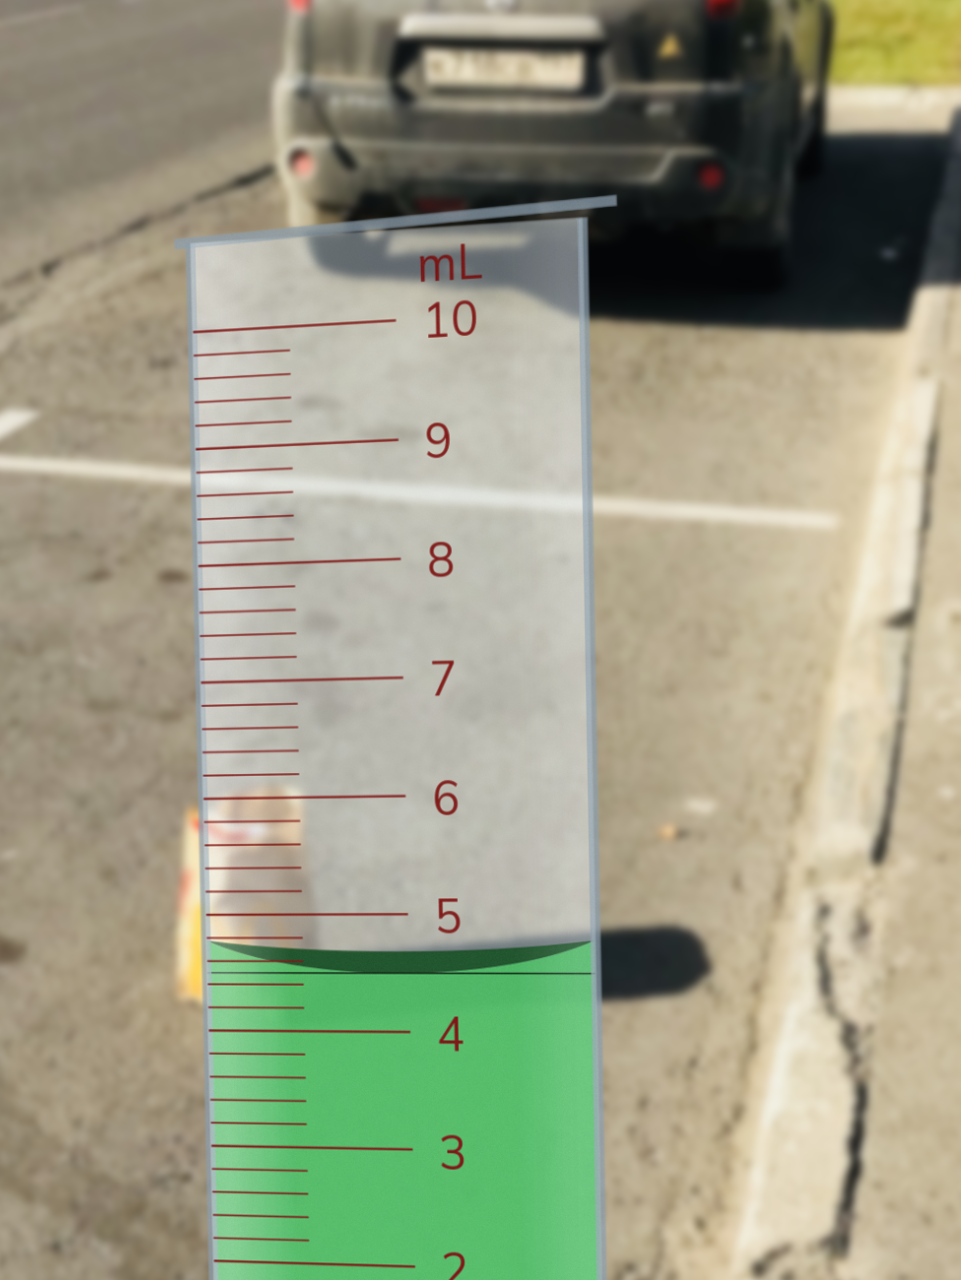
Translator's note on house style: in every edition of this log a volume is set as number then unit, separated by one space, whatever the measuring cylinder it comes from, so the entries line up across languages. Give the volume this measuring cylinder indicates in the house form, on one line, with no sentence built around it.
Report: 4.5 mL
